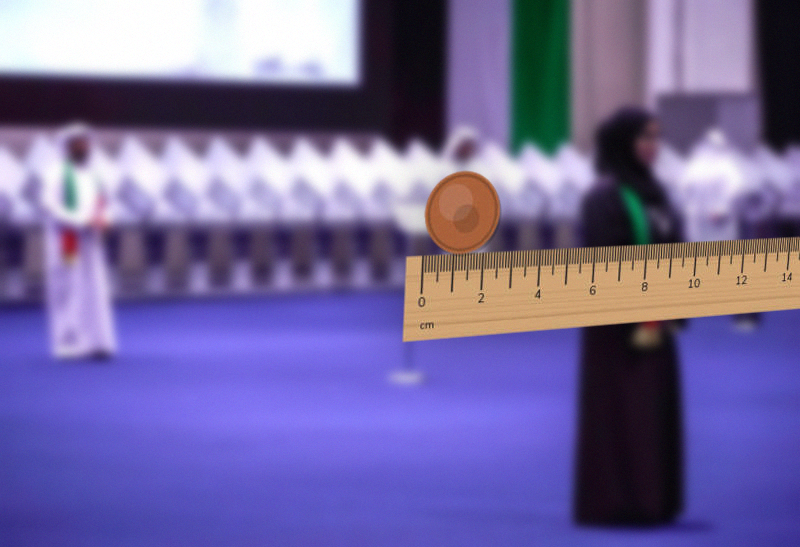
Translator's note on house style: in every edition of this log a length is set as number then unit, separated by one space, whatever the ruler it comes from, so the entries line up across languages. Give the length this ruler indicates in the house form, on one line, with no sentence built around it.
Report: 2.5 cm
